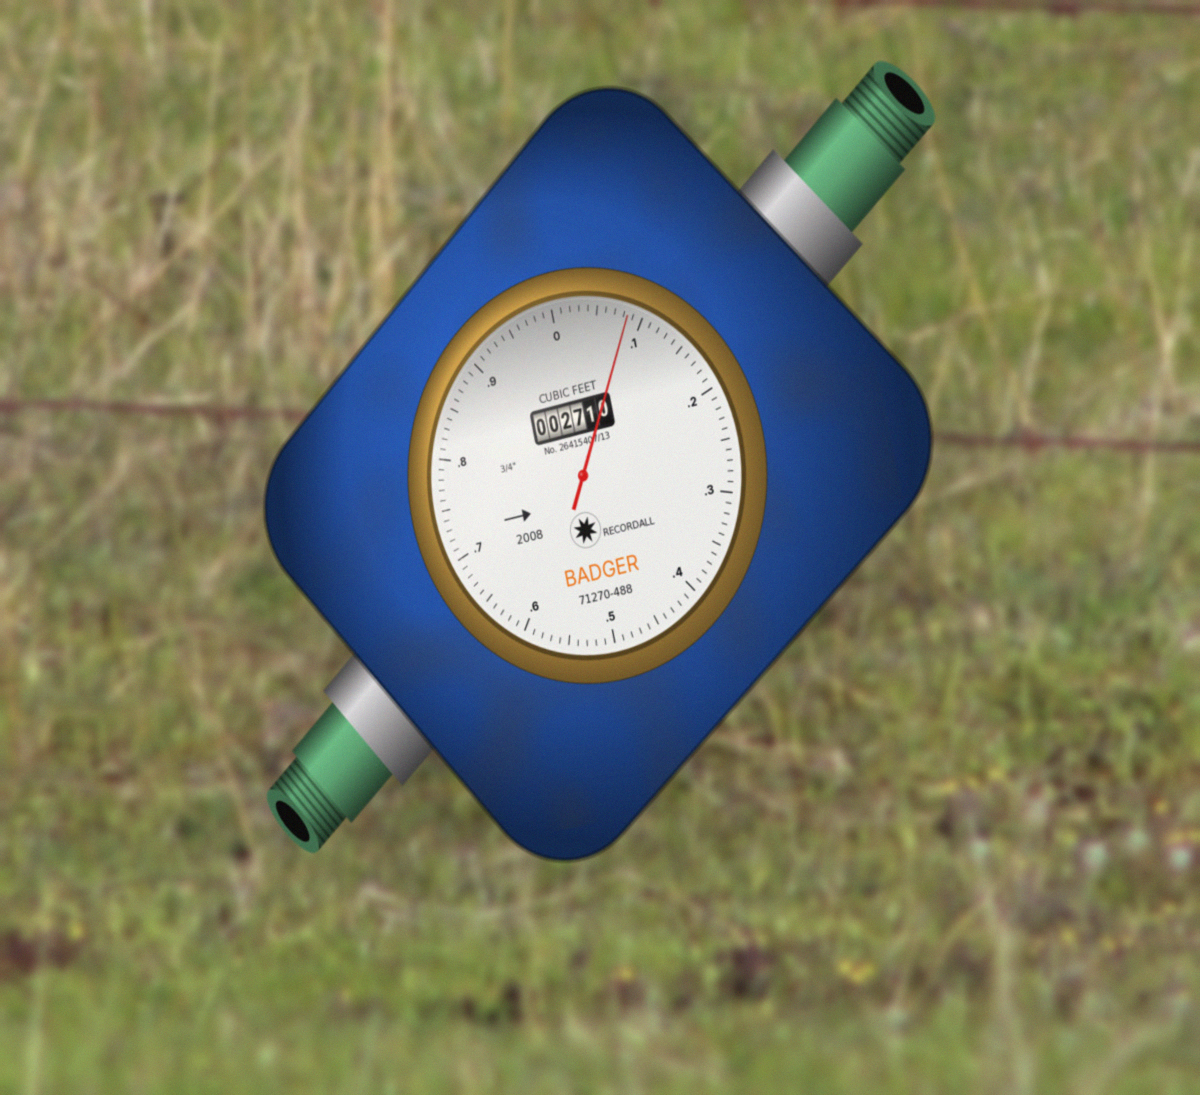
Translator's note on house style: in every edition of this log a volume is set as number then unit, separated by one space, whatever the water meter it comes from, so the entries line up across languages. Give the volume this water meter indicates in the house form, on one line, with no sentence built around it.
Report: 2710.08 ft³
